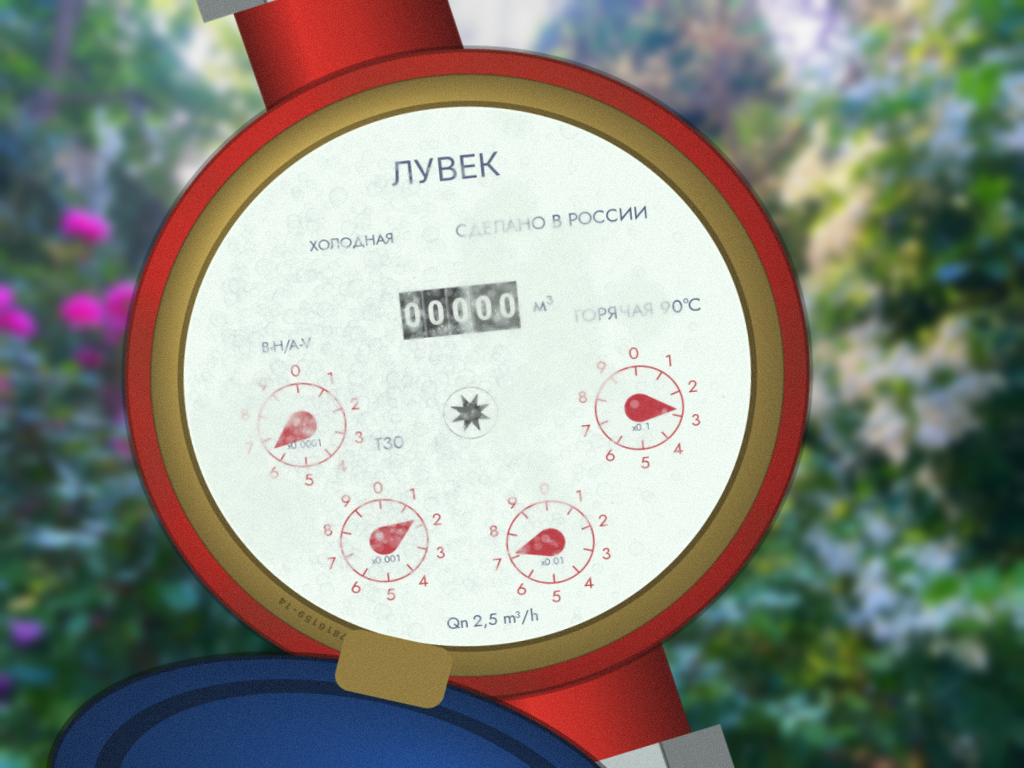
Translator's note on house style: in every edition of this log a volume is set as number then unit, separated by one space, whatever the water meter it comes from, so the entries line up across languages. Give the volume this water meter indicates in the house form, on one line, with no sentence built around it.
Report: 0.2716 m³
